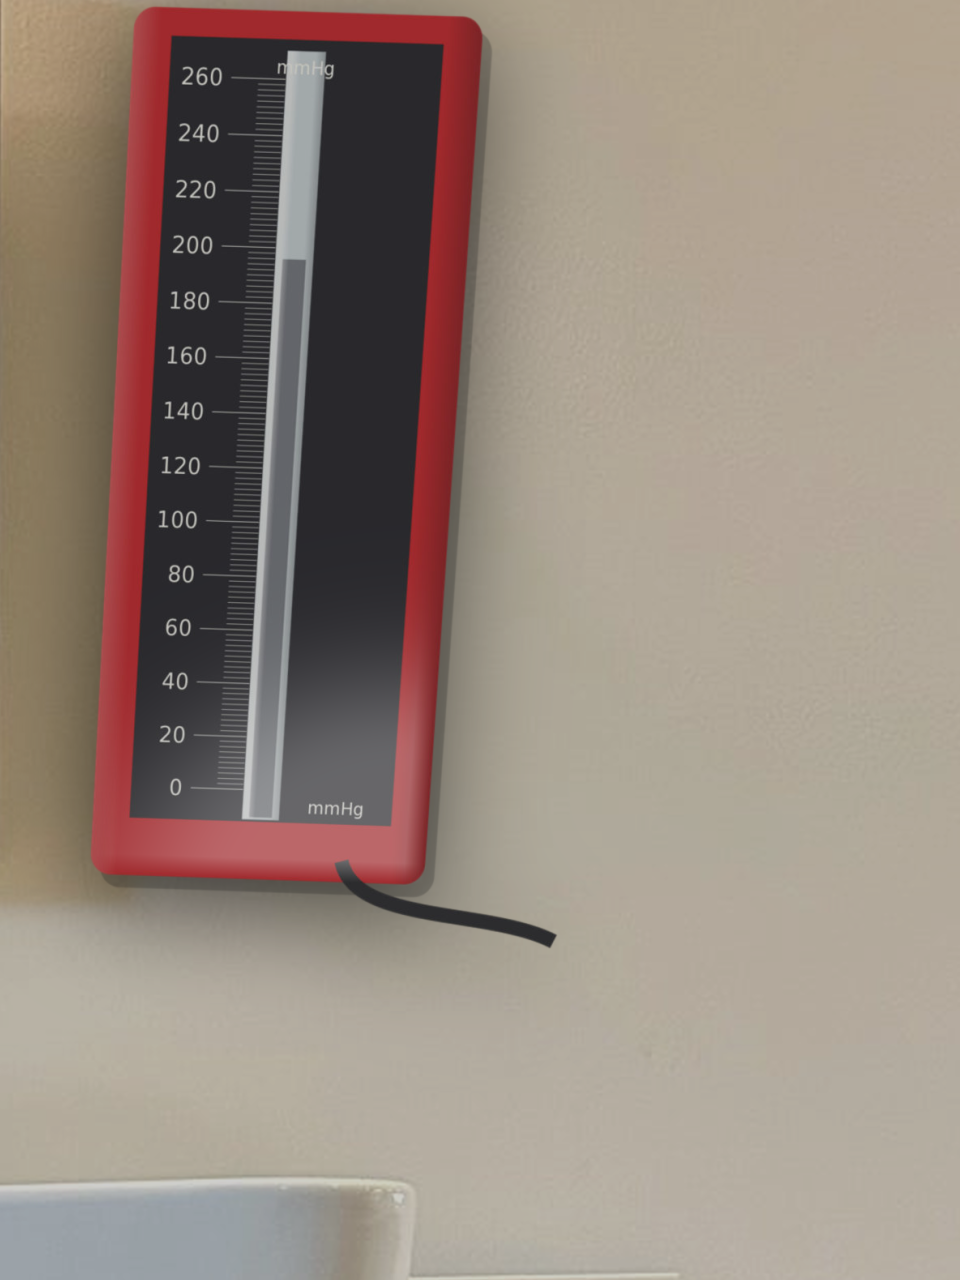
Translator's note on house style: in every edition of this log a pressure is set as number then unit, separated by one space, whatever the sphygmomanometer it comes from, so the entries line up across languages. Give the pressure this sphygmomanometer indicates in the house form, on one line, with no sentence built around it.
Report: 196 mmHg
